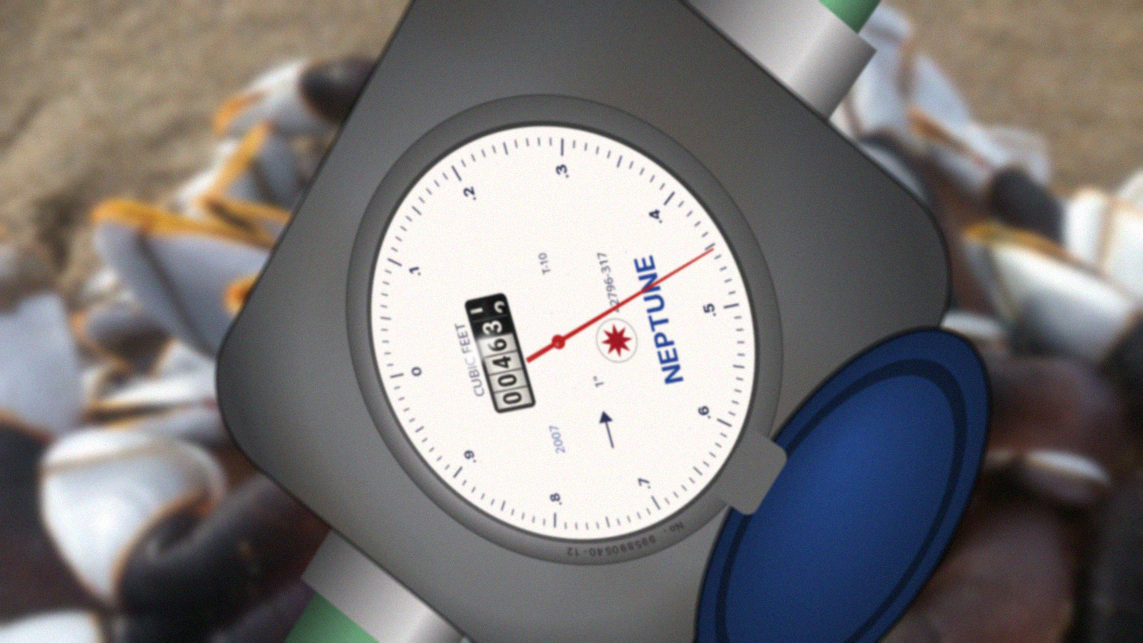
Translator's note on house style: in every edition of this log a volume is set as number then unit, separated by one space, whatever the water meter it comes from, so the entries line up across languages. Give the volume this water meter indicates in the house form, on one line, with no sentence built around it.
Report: 4631.45 ft³
